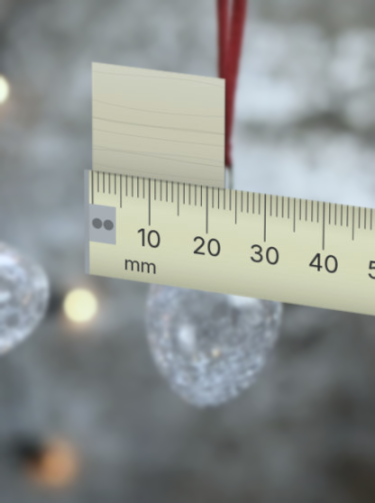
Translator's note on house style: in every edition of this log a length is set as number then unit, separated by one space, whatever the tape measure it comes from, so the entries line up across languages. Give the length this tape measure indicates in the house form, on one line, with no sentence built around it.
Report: 23 mm
